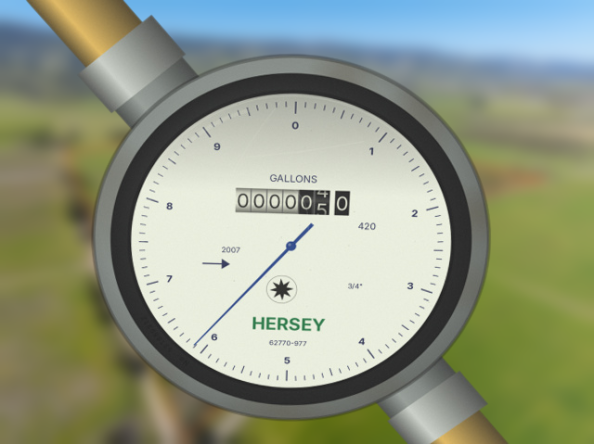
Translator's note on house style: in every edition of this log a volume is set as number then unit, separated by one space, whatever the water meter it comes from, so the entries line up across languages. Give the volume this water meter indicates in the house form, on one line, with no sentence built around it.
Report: 46.1 gal
